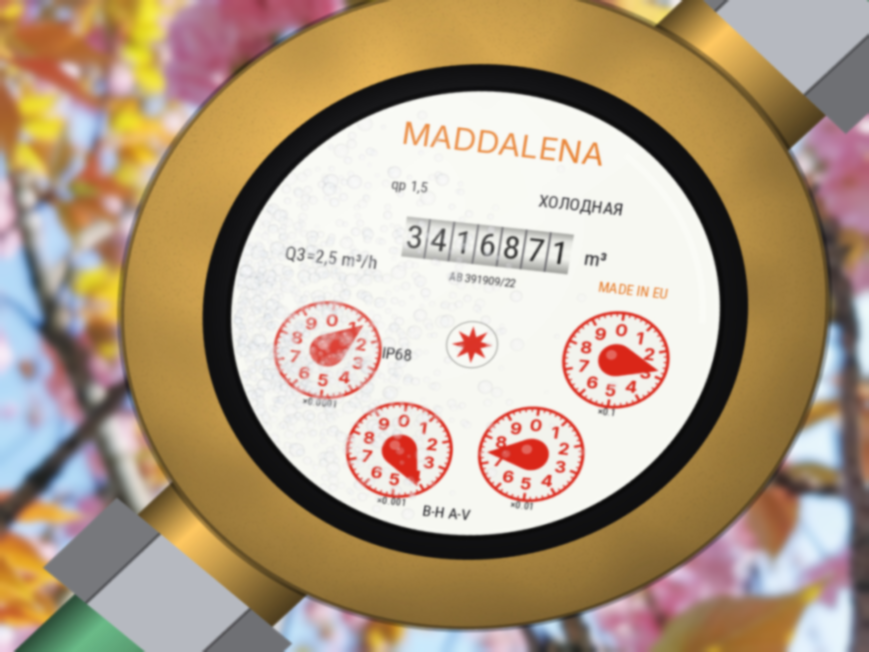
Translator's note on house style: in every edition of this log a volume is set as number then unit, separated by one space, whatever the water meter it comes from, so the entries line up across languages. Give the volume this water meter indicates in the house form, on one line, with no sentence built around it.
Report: 3416871.2741 m³
